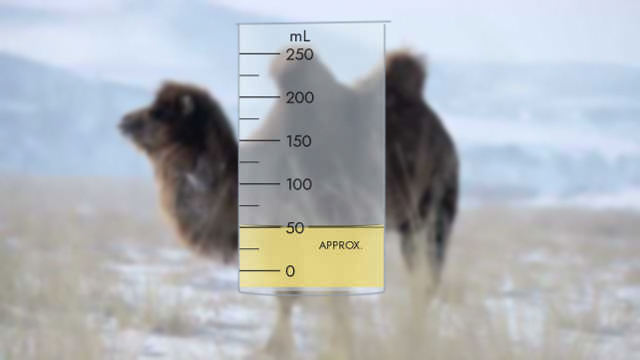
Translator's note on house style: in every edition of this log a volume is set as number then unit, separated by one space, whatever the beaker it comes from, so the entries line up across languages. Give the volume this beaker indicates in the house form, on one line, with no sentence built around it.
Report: 50 mL
